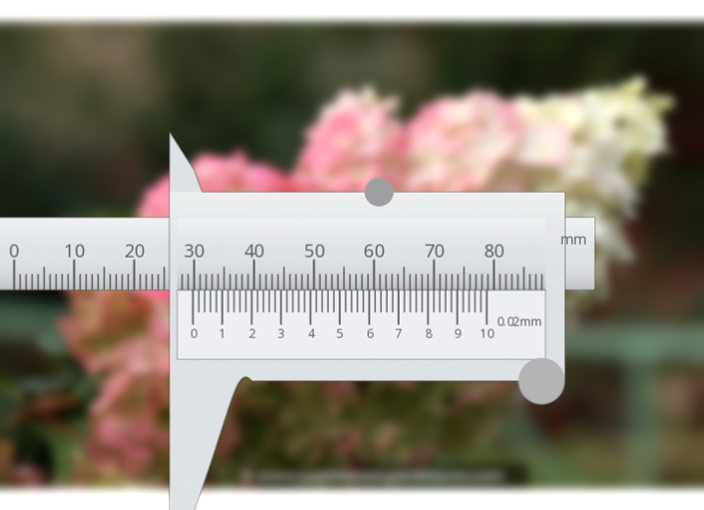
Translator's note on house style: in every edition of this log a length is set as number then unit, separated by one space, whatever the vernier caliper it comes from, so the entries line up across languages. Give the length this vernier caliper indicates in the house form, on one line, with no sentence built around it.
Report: 29.8 mm
